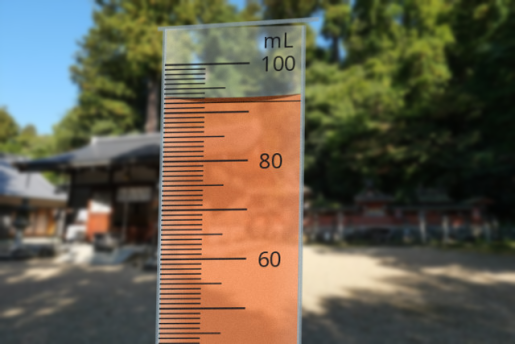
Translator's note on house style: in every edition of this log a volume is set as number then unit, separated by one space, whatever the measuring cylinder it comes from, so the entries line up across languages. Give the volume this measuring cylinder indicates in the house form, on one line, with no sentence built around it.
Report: 92 mL
